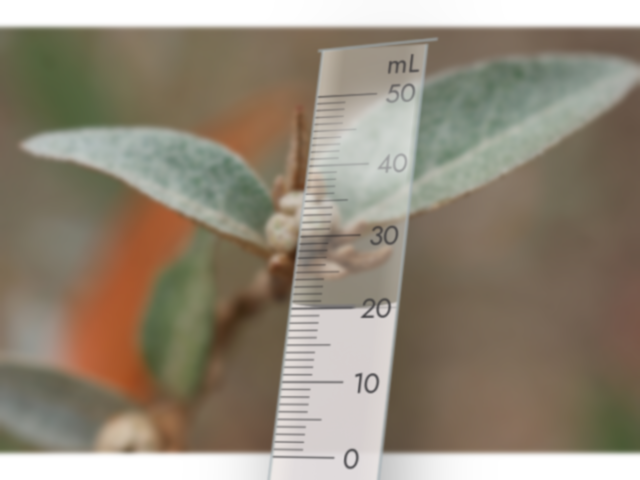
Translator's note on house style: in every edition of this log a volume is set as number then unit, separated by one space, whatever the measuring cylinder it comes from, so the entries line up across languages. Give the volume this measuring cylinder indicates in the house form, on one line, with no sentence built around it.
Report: 20 mL
